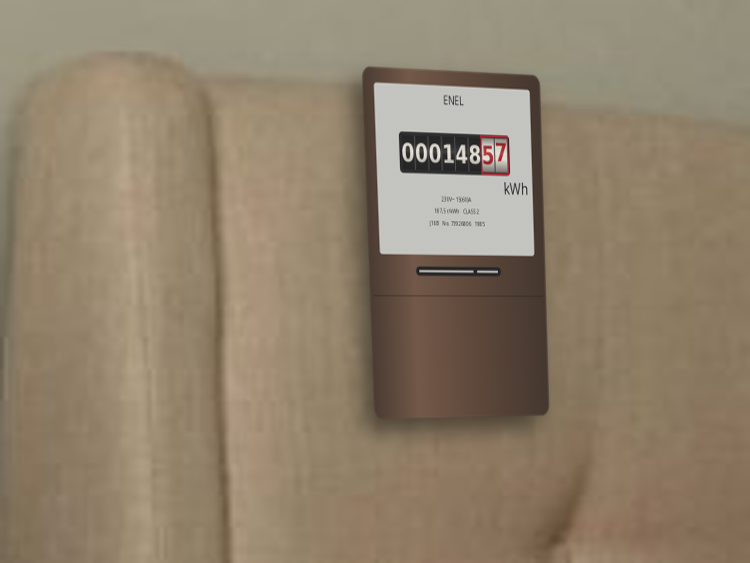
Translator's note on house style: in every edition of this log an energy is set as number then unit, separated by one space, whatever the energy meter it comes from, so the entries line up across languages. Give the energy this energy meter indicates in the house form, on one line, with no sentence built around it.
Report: 148.57 kWh
